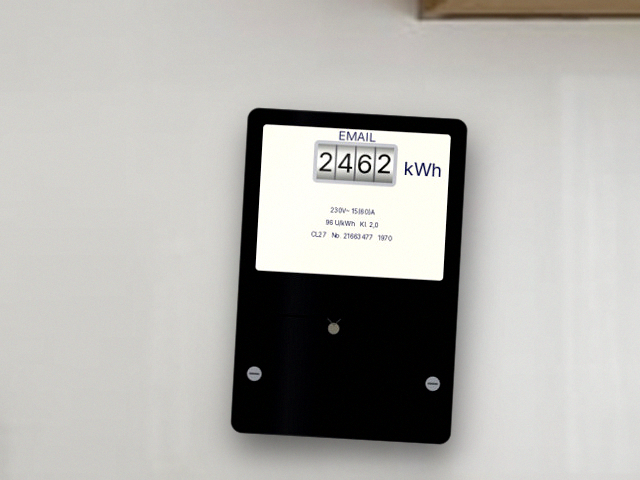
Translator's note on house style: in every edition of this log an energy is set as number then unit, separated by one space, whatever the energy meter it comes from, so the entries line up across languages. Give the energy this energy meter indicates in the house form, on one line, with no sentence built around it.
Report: 2462 kWh
